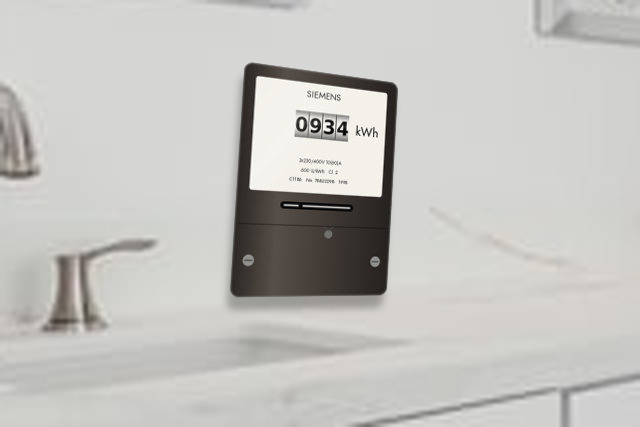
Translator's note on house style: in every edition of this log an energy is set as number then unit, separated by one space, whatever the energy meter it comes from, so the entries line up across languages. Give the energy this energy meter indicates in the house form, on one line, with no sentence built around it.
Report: 934 kWh
